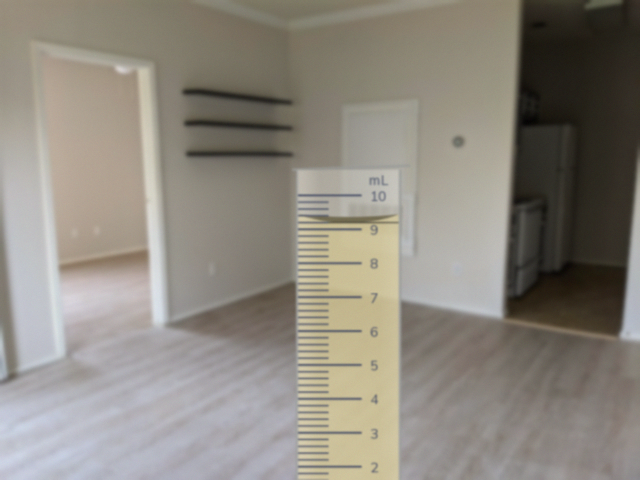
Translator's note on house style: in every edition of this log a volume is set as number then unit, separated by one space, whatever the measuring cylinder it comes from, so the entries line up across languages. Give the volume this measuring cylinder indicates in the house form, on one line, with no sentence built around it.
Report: 9.2 mL
